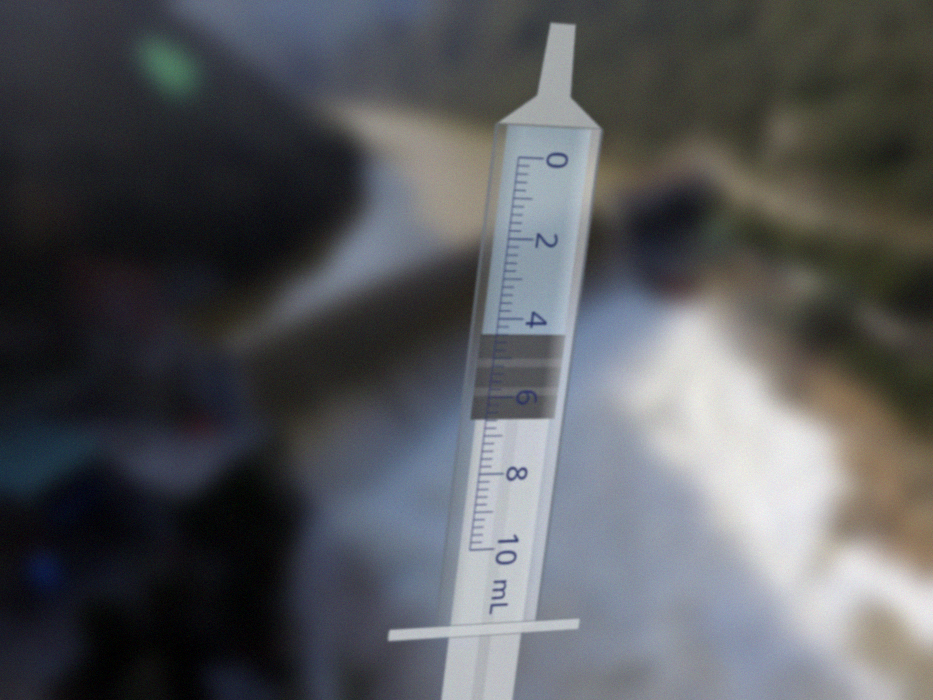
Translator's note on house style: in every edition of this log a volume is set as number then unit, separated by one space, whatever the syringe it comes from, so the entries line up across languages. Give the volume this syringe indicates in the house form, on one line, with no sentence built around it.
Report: 4.4 mL
